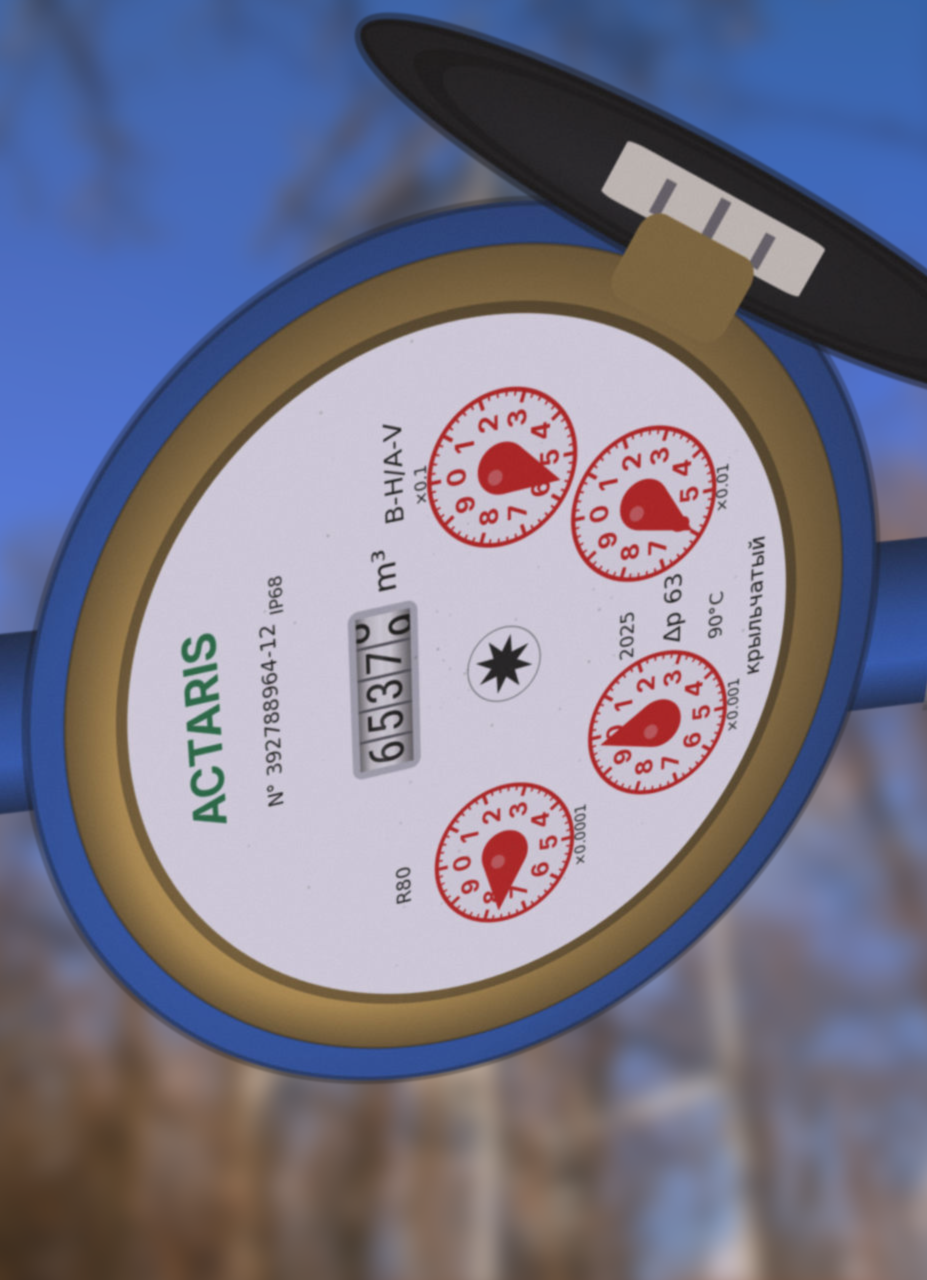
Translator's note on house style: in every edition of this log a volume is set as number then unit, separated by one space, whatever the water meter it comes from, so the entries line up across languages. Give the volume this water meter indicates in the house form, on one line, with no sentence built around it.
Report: 65378.5597 m³
